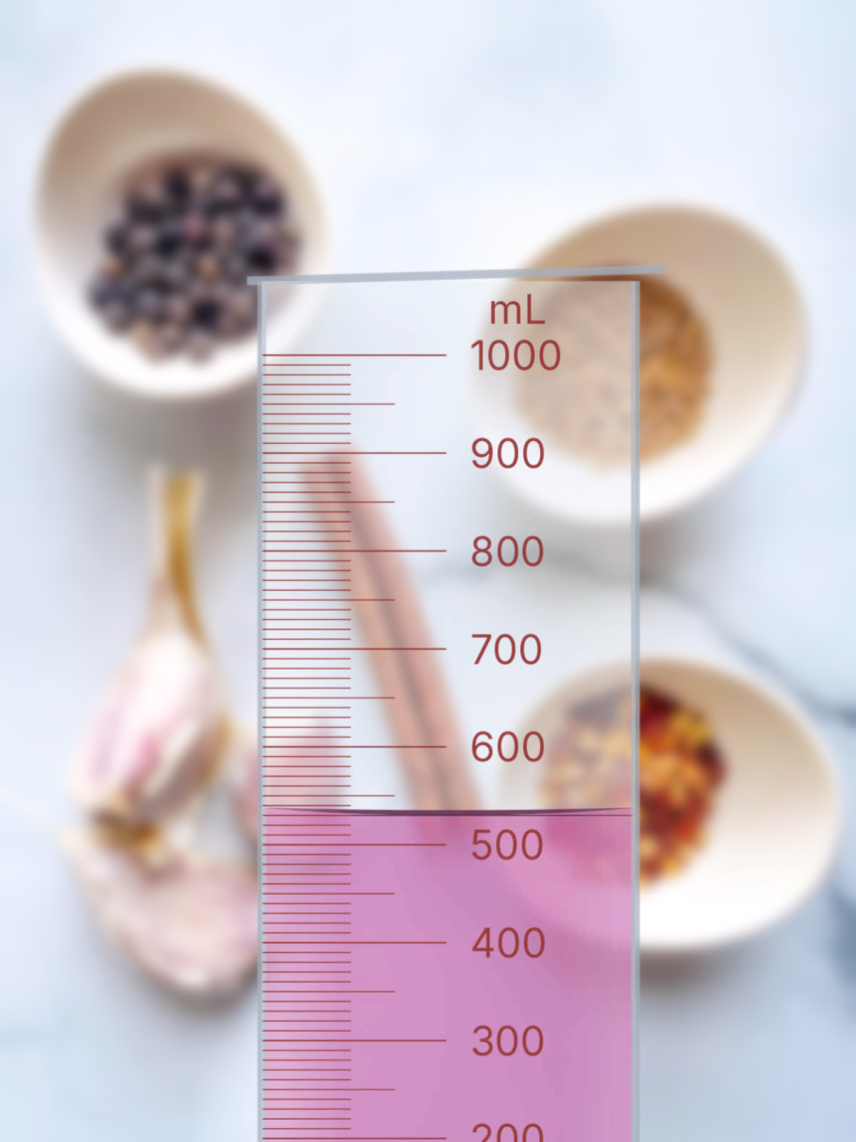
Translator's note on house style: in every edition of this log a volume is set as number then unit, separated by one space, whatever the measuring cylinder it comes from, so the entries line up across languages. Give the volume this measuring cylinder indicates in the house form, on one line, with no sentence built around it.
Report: 530 mL
